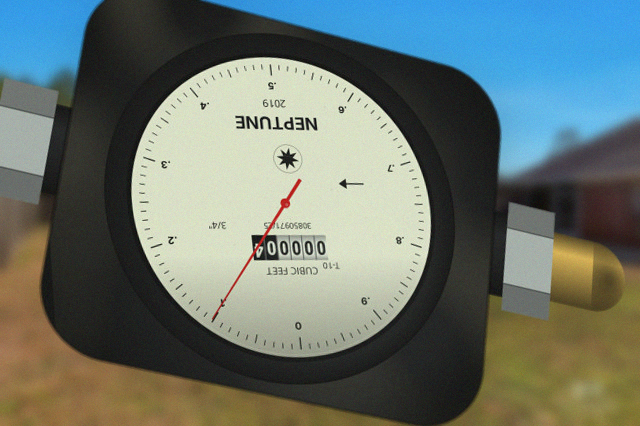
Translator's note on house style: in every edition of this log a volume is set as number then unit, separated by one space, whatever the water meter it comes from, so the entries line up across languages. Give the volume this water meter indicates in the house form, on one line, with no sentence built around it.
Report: 4.10 ft³
